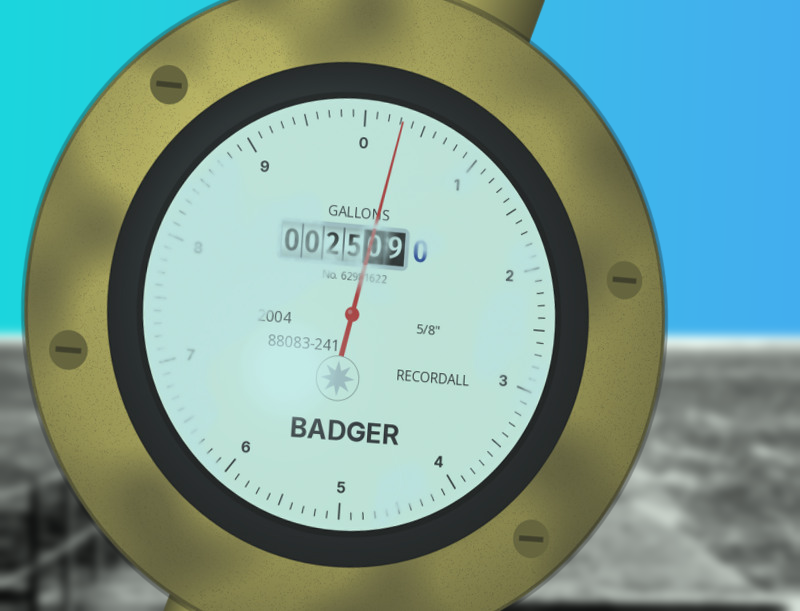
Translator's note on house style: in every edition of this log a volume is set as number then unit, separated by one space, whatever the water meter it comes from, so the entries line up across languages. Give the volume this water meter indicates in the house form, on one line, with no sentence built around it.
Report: 25090.3 gal
